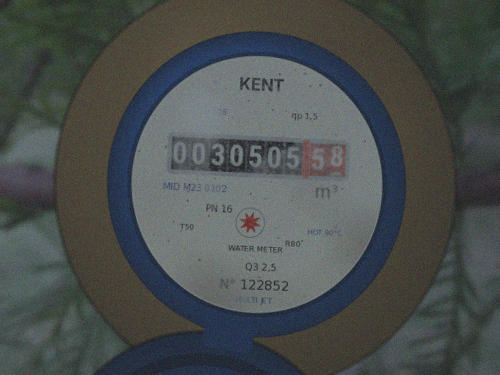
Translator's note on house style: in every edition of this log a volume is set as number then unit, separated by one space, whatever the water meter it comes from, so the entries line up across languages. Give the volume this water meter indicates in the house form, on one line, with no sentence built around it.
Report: 30505.58 m³
